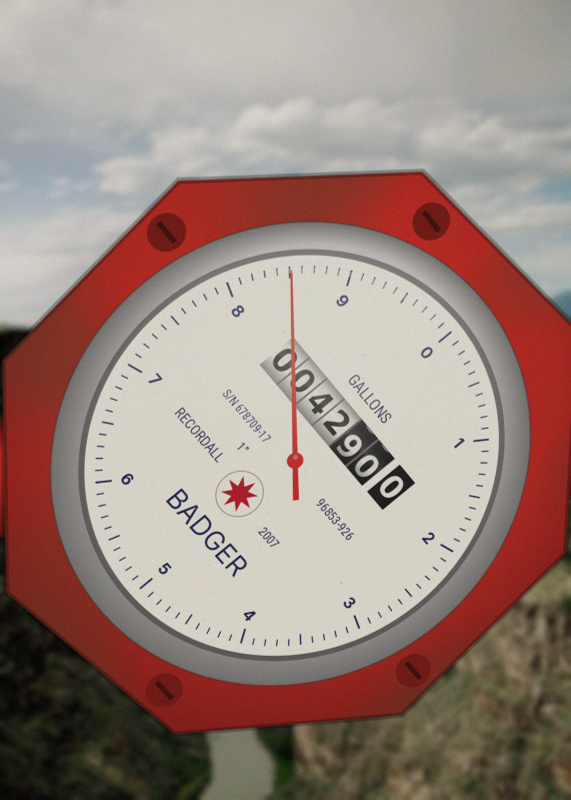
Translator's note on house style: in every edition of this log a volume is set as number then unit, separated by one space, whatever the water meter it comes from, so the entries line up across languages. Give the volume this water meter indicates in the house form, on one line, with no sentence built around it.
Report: 42898.5 gal
